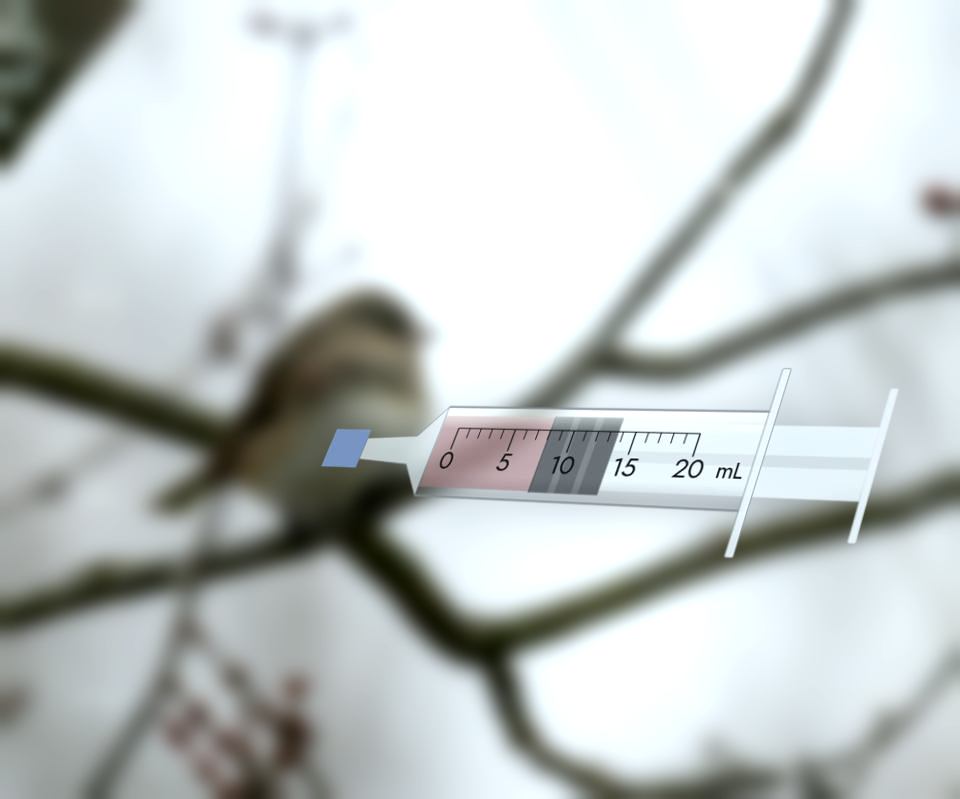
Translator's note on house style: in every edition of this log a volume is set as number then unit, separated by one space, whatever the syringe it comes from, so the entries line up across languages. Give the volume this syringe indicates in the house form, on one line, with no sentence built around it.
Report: 8 mL
